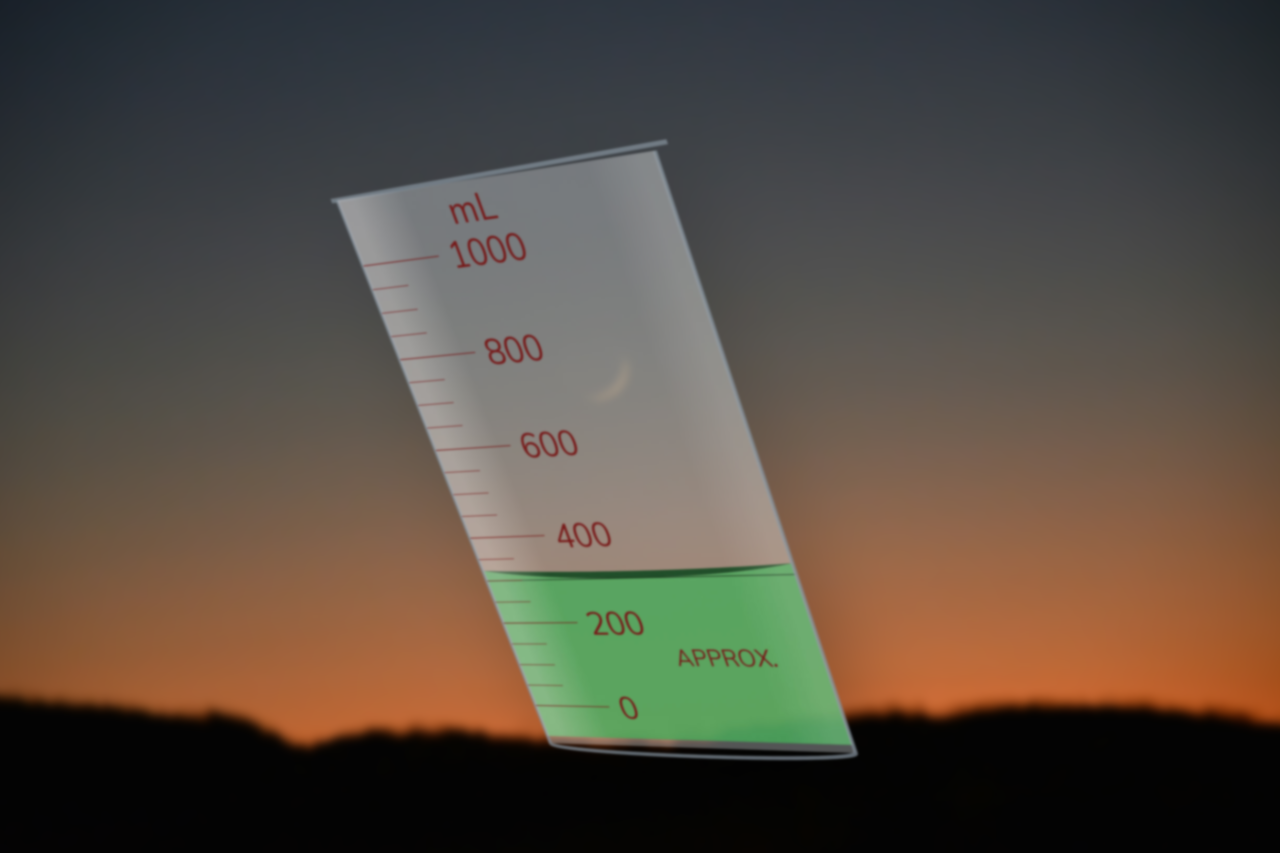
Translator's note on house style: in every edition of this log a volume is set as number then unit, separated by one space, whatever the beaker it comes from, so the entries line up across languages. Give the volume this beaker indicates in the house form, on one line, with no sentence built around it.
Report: 300 mL
